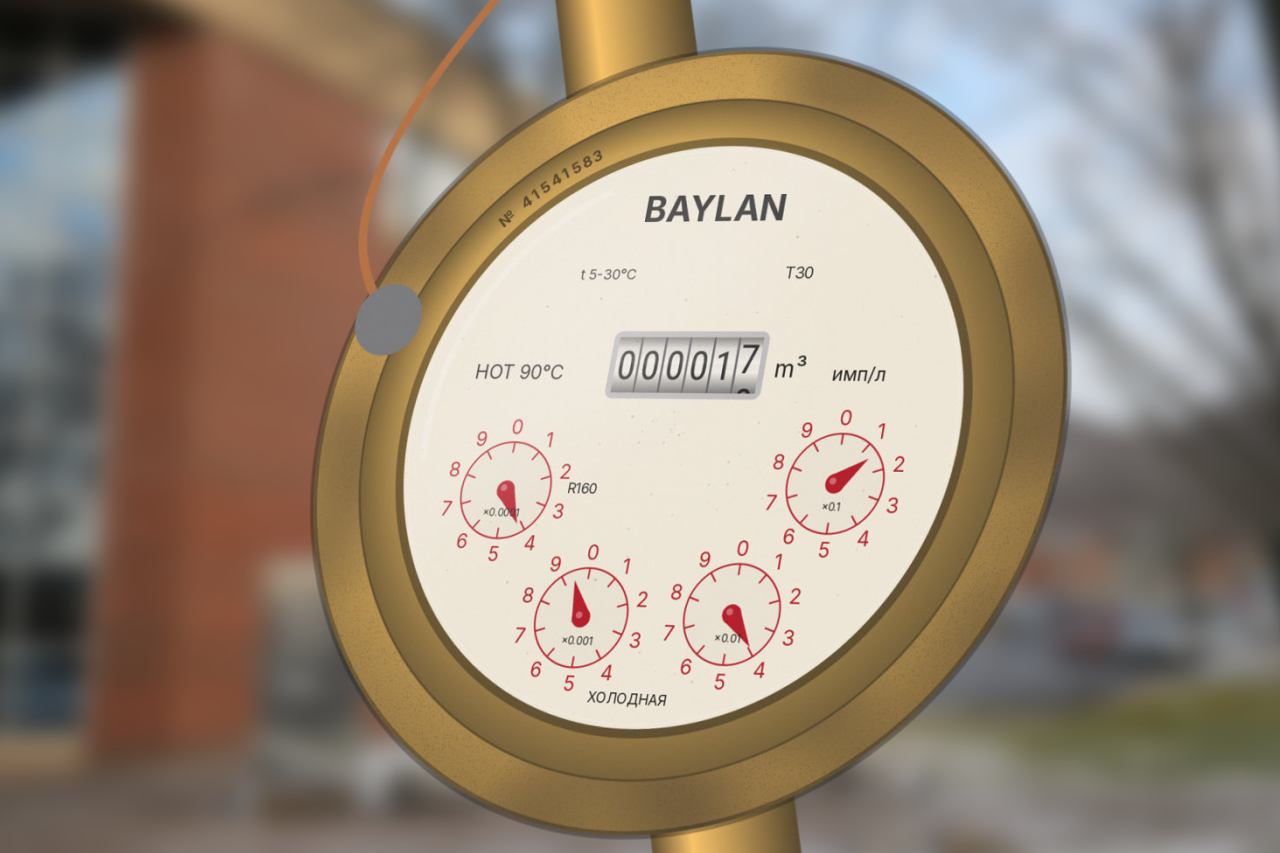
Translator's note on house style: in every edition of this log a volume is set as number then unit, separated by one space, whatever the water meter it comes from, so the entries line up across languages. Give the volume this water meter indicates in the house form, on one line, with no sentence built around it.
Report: 17.1394 m³
